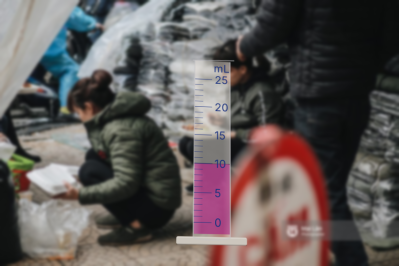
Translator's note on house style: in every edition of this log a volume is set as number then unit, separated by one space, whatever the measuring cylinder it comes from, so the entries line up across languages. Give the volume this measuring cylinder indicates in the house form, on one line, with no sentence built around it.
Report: 10 mL
